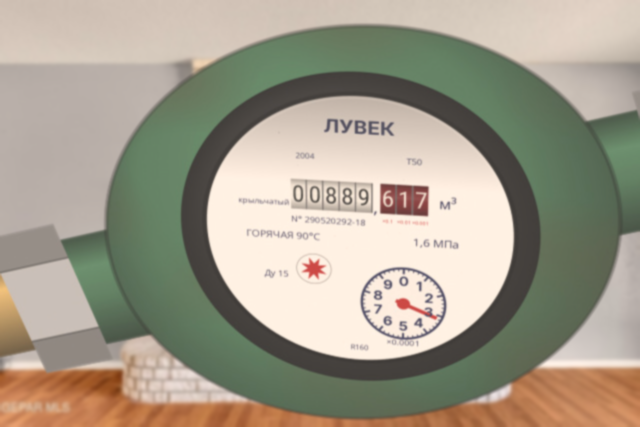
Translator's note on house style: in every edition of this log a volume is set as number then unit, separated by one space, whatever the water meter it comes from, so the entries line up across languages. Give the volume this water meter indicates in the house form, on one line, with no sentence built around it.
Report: 889.6173 m³
